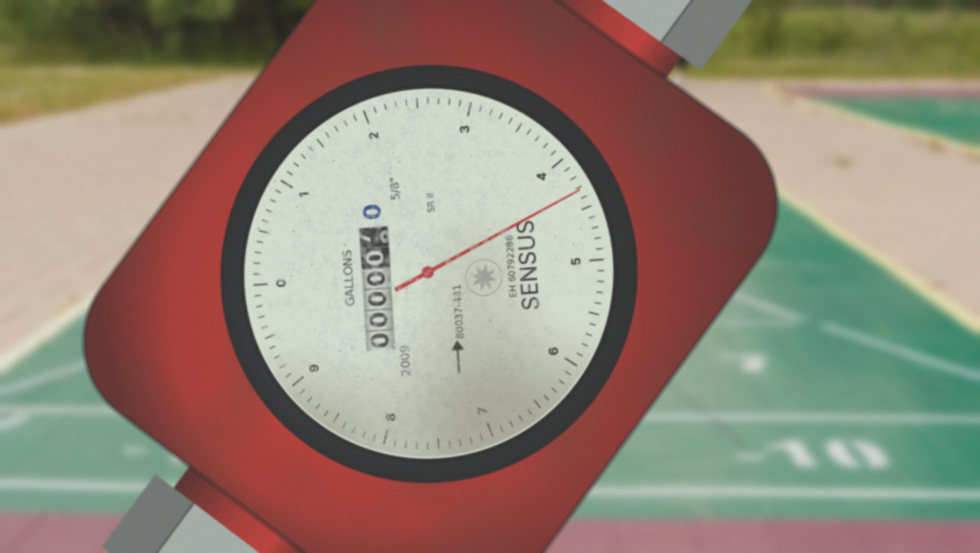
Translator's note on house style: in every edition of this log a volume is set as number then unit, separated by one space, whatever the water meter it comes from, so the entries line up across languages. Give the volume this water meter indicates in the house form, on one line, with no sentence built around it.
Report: 74.3 gal
